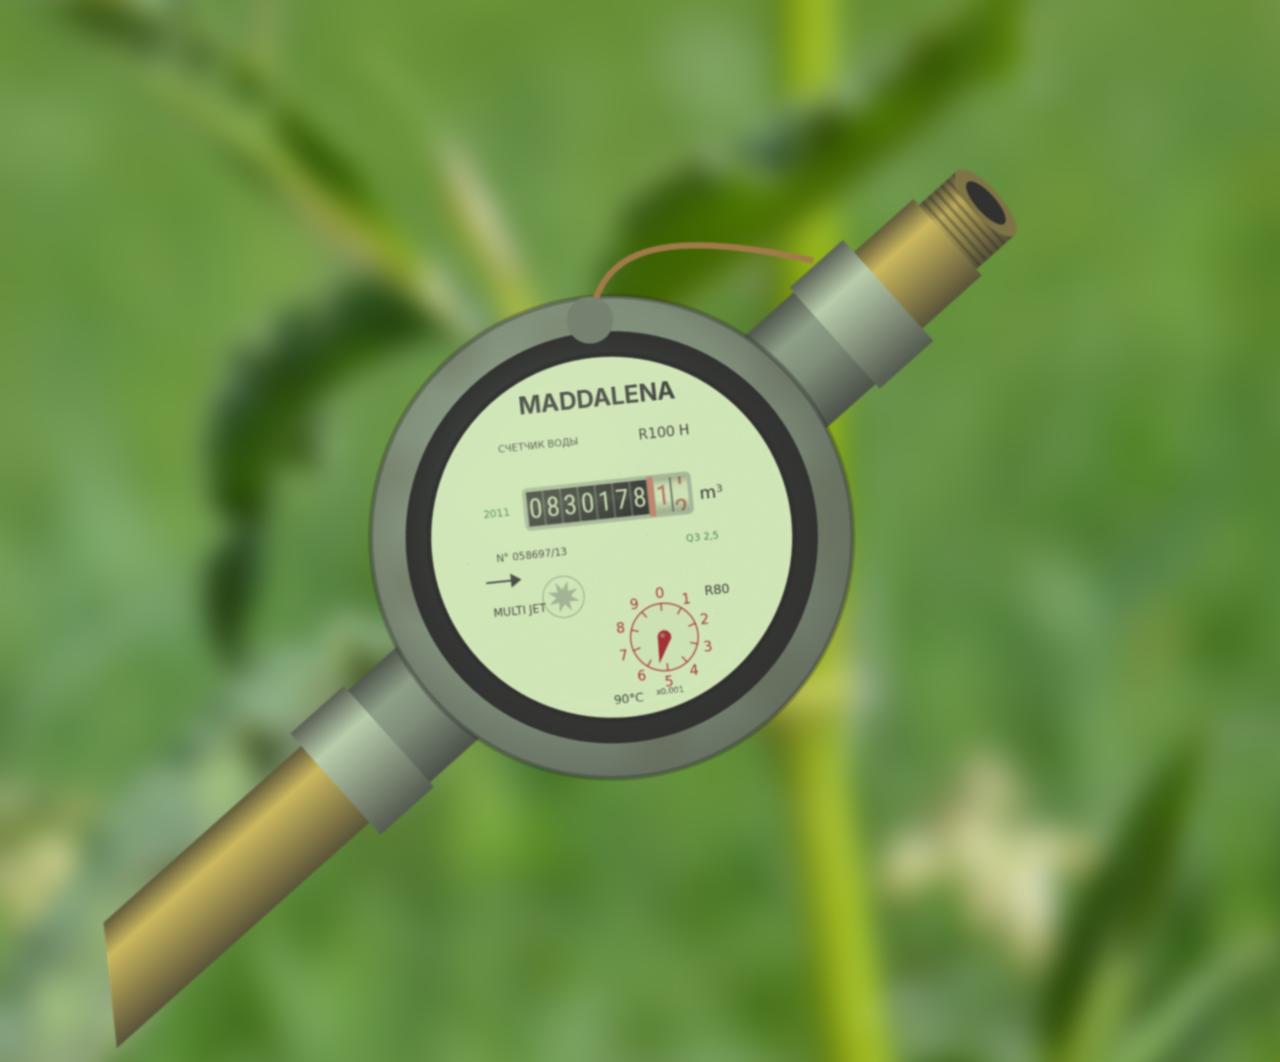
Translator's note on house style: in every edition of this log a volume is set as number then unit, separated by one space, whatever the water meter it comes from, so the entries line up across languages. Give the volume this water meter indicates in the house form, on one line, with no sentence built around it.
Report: 830178.115 m³
